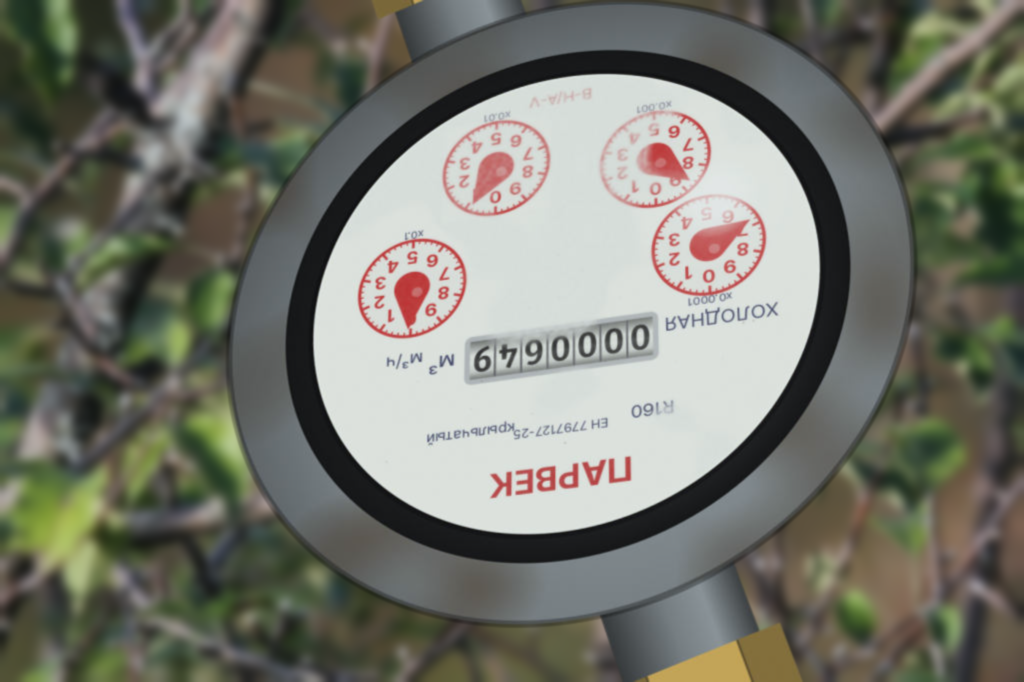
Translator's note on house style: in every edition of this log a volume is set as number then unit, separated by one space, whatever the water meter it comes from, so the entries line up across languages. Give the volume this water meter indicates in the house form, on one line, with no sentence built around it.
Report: 649.0086 m³
